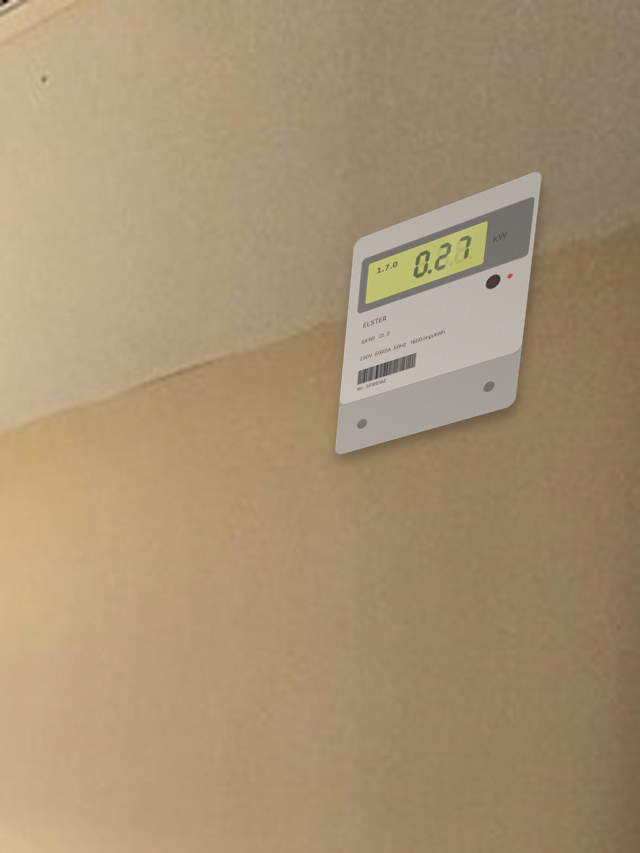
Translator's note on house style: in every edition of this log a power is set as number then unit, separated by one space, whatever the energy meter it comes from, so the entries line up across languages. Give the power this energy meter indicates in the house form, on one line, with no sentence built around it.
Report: 0.27 kW
